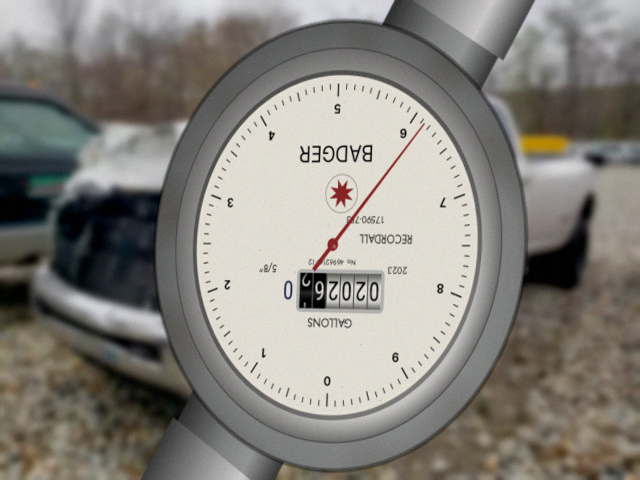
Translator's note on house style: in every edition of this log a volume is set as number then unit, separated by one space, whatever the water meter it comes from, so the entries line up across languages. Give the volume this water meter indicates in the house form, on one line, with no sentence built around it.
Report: 202616.1 gal
